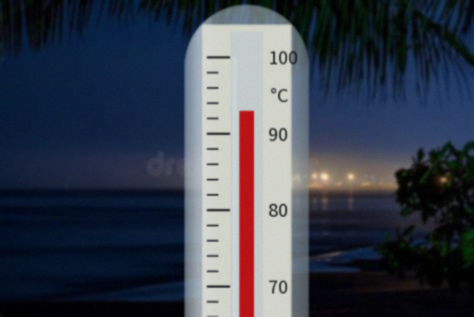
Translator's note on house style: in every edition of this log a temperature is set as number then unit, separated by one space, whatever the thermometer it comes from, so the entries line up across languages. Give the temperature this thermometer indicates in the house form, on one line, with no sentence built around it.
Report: 93 °C
